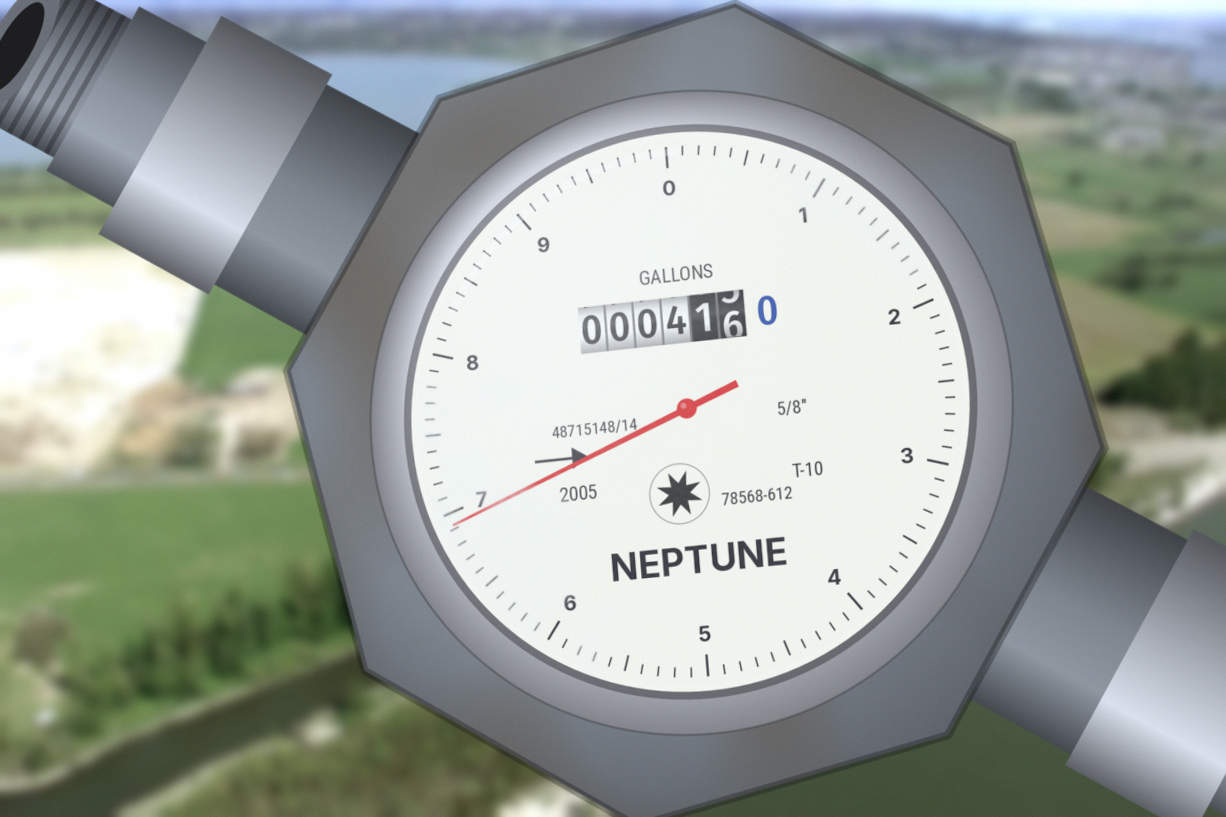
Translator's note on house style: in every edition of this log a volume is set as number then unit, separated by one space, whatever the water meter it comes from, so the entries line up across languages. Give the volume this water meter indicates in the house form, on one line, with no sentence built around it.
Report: 4156.9 gal
